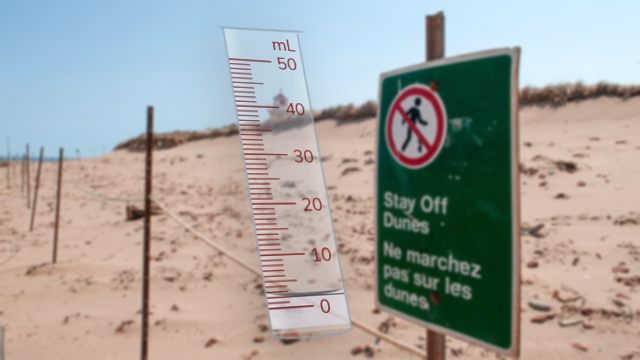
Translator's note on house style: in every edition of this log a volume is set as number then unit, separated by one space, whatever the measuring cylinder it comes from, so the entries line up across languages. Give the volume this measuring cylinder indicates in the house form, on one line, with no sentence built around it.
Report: 2 mL
